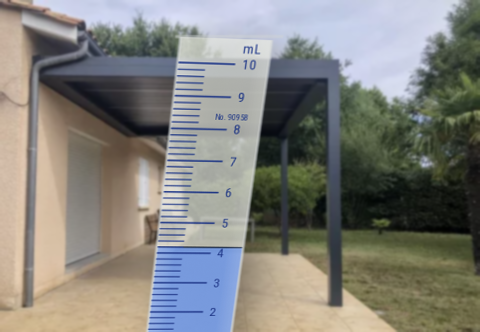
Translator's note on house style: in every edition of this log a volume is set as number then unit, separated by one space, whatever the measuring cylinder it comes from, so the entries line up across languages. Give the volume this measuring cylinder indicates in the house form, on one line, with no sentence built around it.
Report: 4.2 mL
